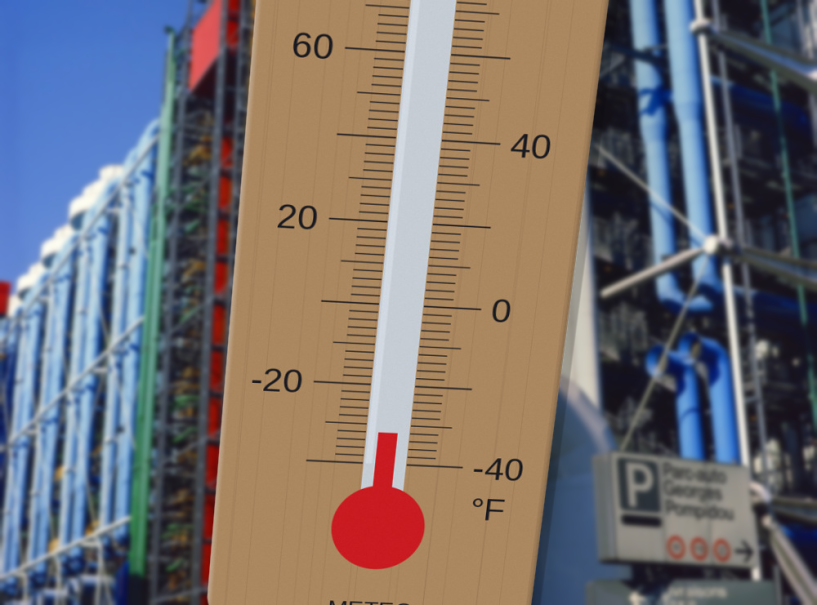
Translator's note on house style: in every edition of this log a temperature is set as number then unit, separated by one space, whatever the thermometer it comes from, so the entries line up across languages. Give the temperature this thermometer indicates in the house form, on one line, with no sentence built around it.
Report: -32 °F
